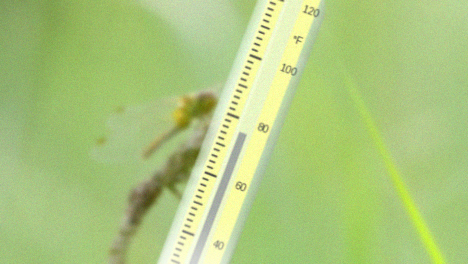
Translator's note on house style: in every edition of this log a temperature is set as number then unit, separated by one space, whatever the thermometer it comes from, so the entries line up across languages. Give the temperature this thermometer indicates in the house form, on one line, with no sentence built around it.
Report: 76 °F
